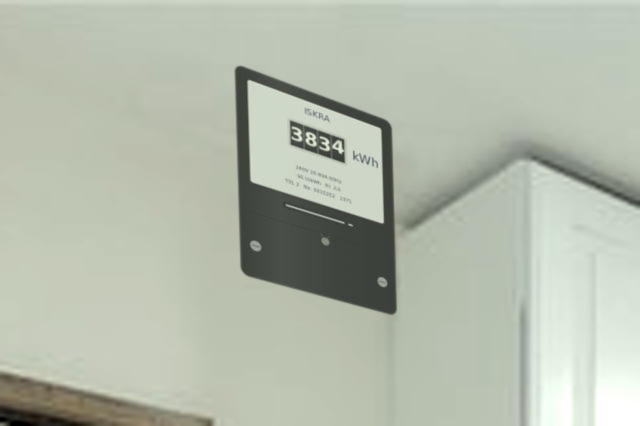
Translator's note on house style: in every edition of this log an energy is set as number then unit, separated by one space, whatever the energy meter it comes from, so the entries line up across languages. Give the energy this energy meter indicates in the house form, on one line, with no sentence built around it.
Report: 3834 kWh
